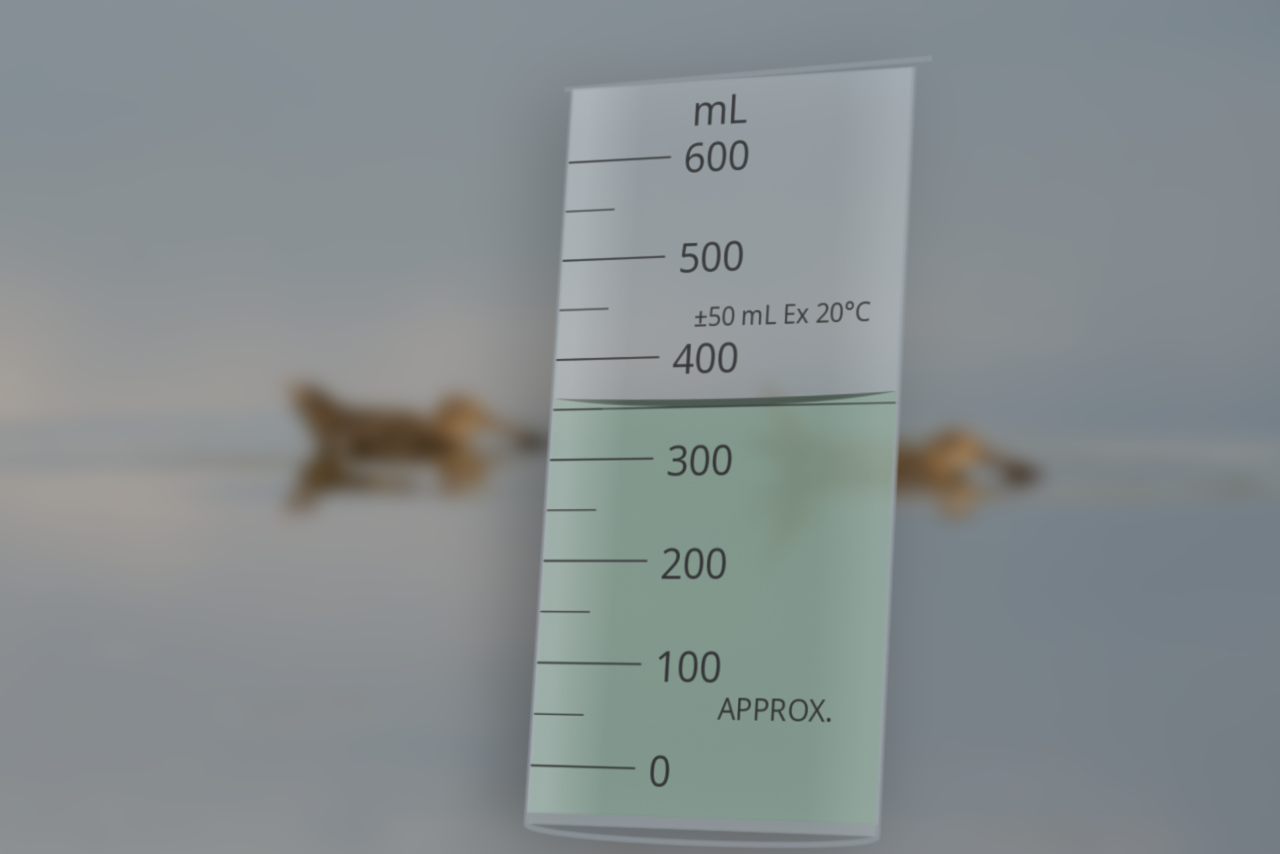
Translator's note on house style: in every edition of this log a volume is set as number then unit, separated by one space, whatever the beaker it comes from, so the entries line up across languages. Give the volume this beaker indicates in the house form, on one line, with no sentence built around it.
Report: 350 mL
